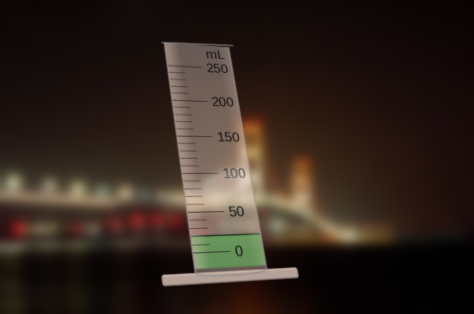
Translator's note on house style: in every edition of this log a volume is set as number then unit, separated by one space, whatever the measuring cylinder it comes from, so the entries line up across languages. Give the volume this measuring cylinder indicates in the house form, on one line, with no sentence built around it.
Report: 20 mL
